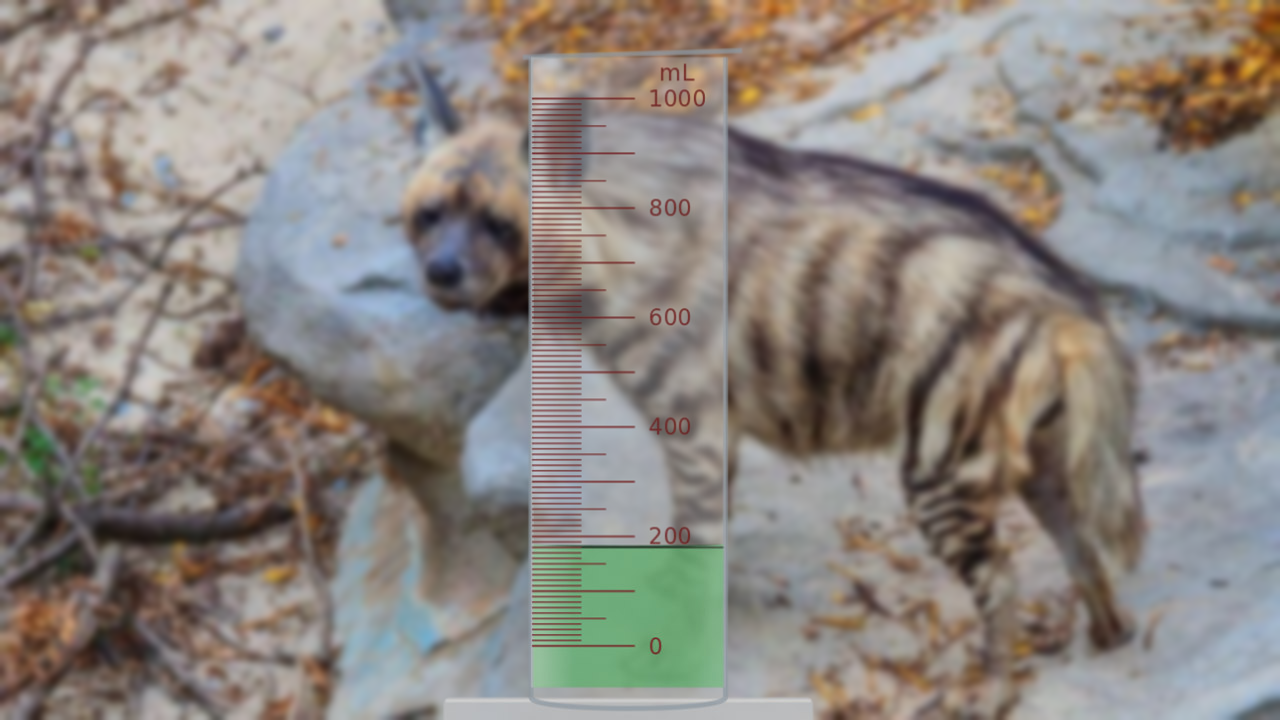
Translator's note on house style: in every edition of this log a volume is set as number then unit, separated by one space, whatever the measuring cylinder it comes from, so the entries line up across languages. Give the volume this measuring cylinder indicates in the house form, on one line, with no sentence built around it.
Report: 180 mL
